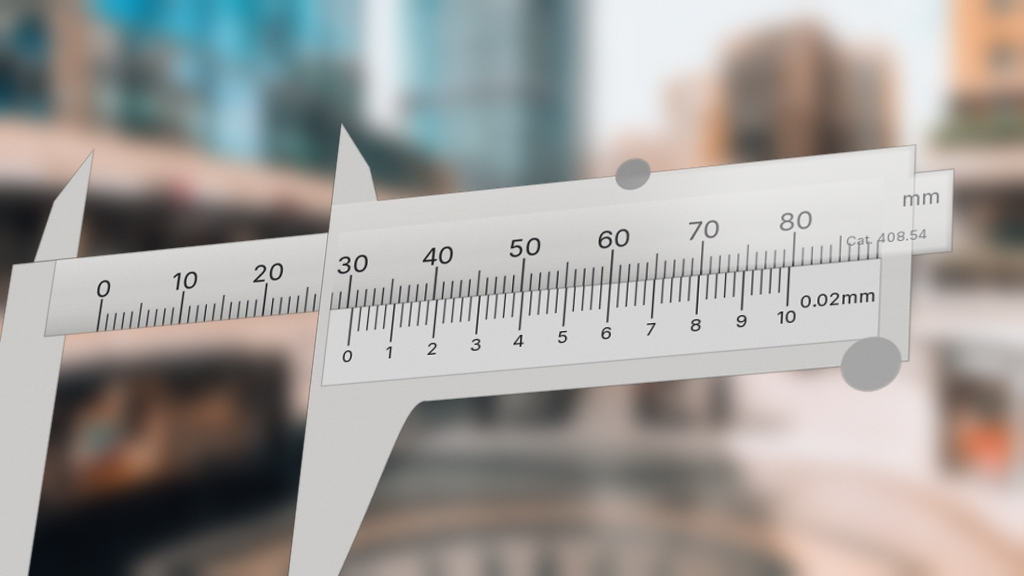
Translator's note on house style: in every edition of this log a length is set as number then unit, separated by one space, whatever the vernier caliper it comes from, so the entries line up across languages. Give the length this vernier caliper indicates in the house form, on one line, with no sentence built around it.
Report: 30.6 mm
